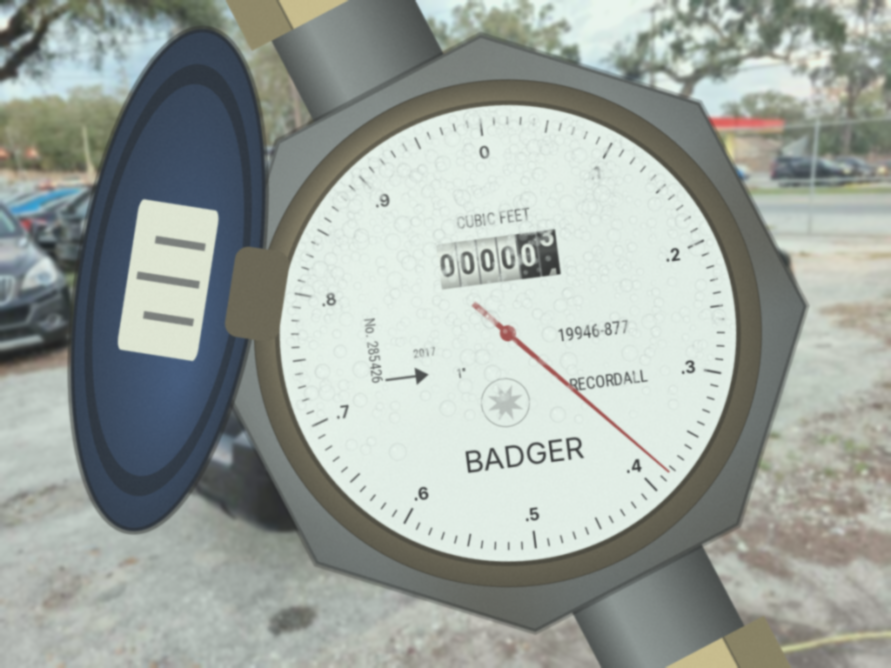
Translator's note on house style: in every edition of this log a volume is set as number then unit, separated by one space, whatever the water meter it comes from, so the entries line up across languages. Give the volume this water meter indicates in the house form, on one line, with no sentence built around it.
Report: 3.38 ft³
